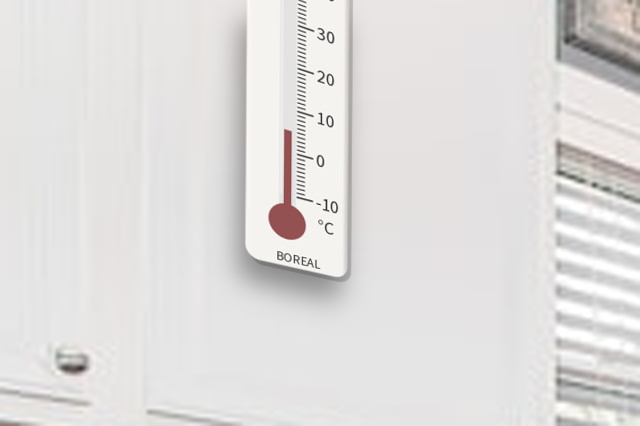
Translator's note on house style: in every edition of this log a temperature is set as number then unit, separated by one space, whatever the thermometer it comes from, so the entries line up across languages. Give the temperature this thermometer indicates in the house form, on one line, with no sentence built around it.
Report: 5 °C
